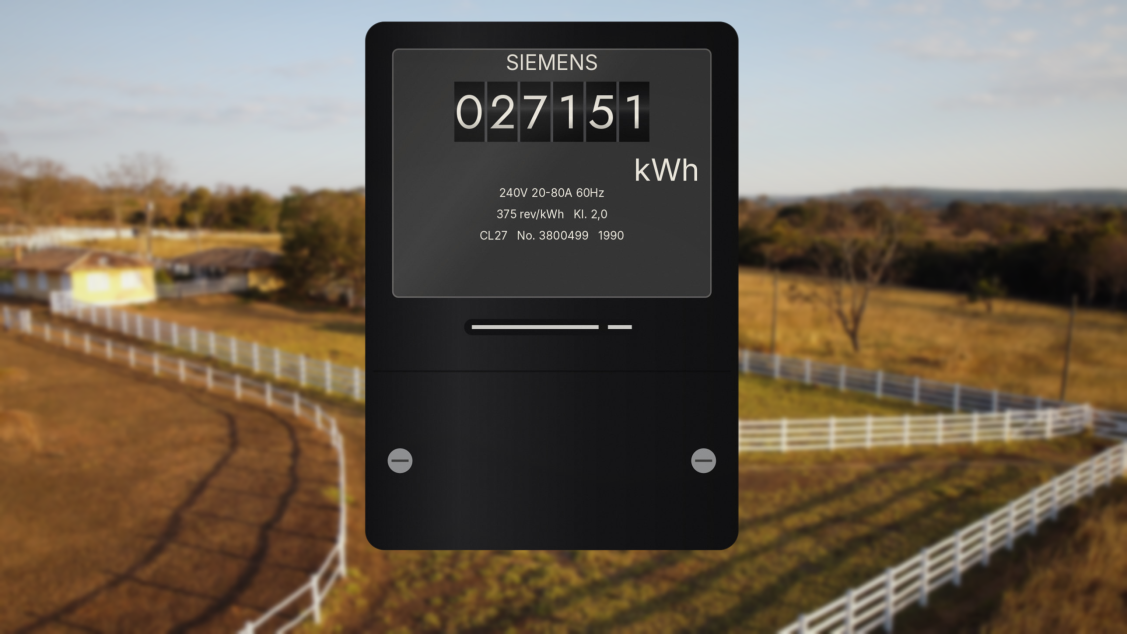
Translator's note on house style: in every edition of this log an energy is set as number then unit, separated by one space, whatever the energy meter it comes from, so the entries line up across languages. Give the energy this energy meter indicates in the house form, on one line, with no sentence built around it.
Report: 27151 kWh
